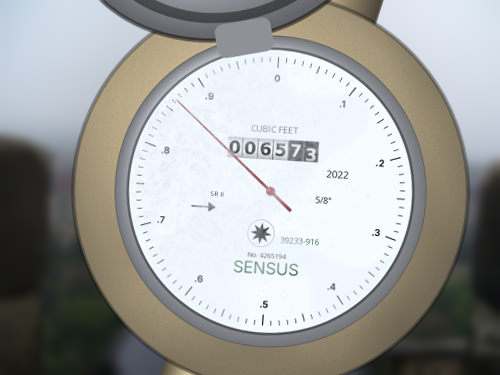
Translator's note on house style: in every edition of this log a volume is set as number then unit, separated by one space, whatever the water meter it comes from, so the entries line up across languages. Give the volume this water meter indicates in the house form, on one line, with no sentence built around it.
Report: 6572.86 ft³
